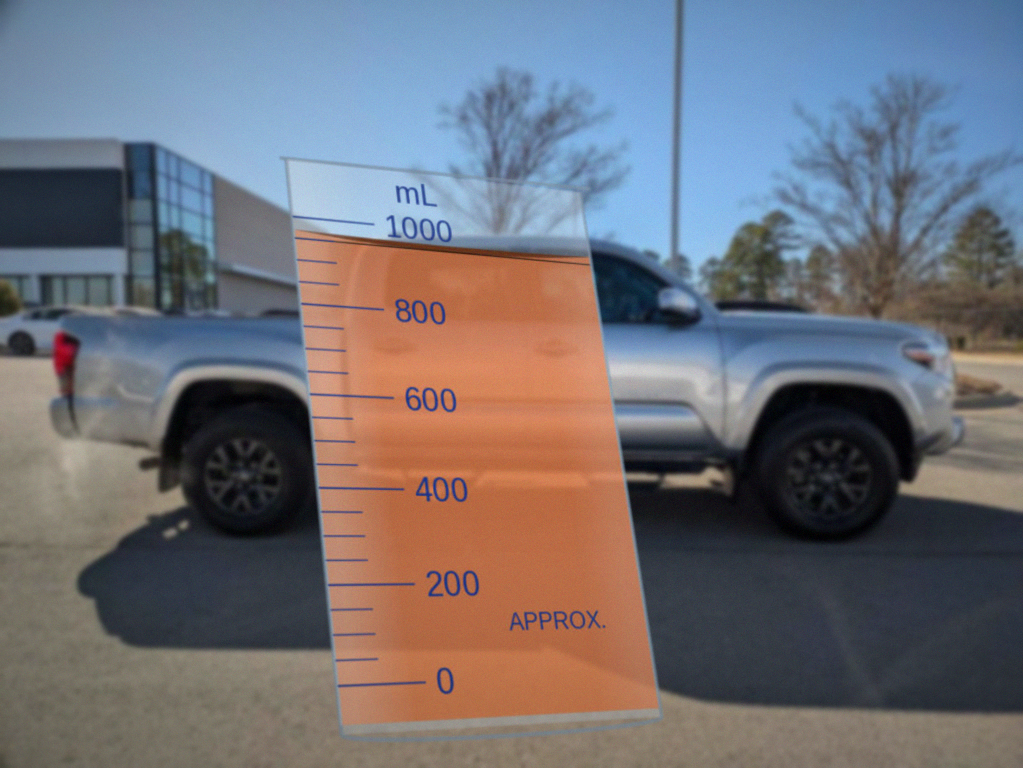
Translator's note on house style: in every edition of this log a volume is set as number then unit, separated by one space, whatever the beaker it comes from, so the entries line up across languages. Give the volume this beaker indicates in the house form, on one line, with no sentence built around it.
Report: 950 mL
